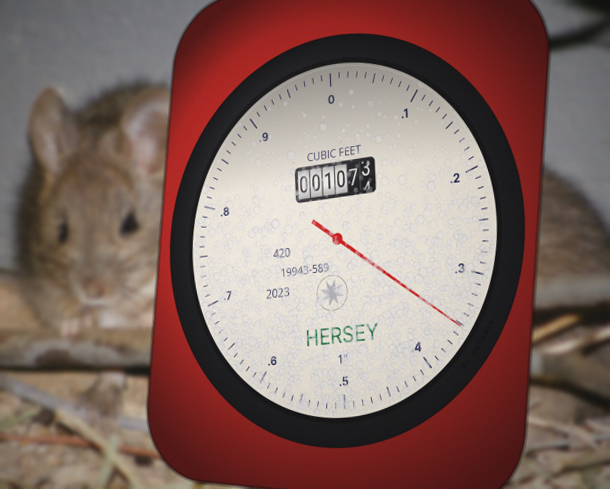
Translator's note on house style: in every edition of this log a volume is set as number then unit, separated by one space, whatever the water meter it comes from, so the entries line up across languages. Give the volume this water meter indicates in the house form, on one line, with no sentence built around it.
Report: 1073.35 ft³
